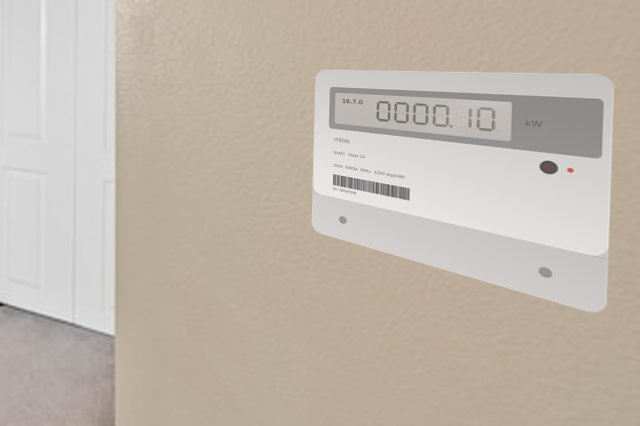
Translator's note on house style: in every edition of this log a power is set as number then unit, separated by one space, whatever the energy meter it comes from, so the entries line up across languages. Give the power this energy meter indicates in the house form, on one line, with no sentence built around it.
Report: 0.10 kW
